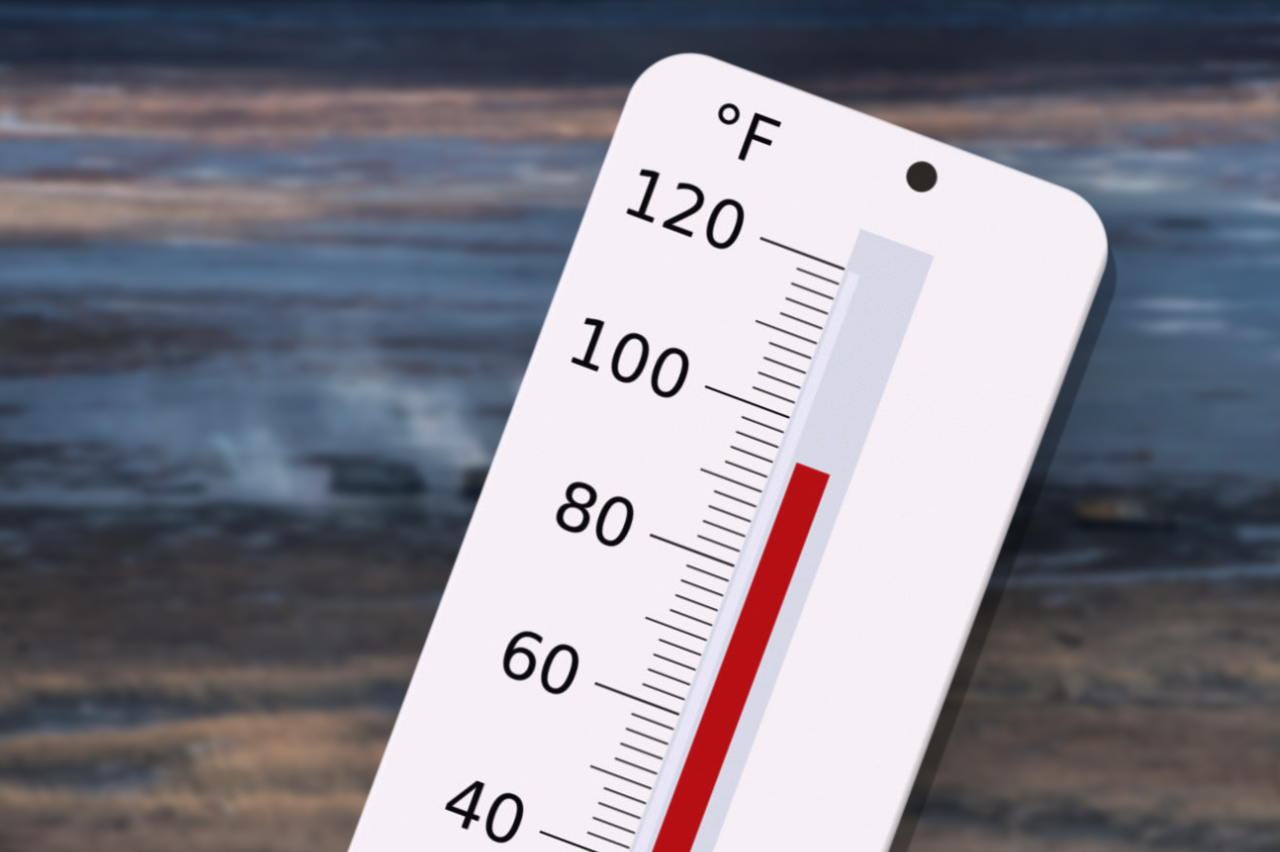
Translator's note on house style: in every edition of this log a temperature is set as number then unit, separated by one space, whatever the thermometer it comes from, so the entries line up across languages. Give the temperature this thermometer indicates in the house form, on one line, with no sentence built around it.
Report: 95 °F
